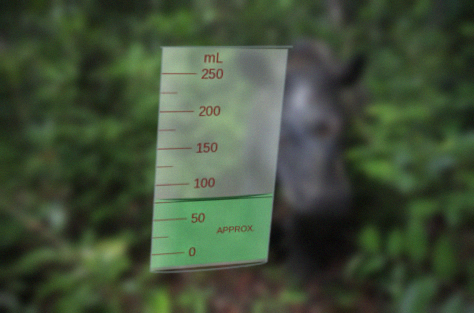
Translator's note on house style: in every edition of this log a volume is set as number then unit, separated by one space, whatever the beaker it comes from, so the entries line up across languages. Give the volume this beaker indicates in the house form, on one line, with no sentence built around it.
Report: 75 mL
